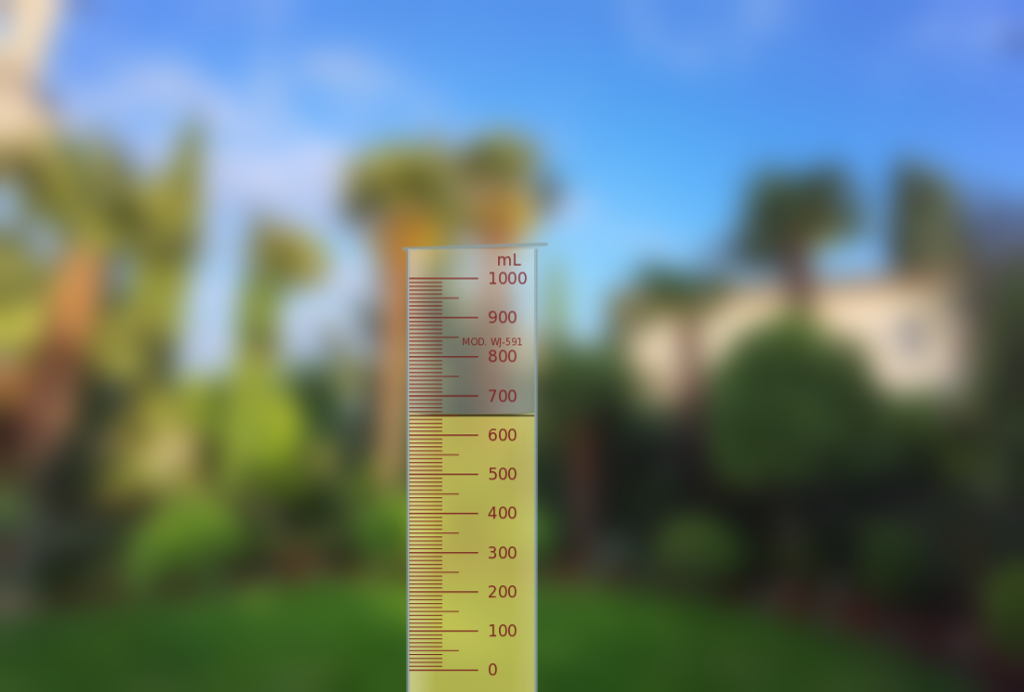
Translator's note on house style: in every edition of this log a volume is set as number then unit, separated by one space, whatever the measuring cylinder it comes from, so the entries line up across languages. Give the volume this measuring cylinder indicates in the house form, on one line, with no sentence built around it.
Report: 650 mL
